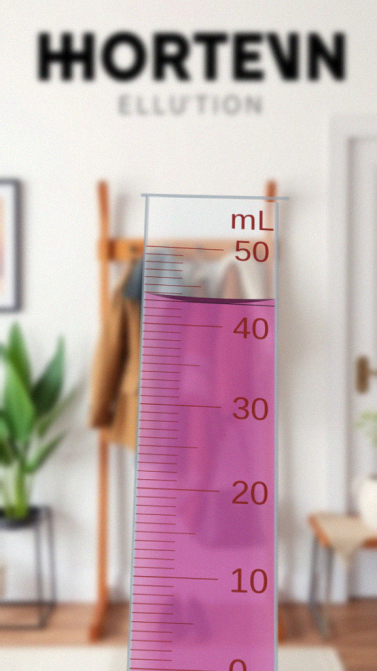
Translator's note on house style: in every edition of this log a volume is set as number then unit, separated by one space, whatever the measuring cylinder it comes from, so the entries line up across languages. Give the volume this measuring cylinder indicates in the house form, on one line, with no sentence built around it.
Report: 43 mL
